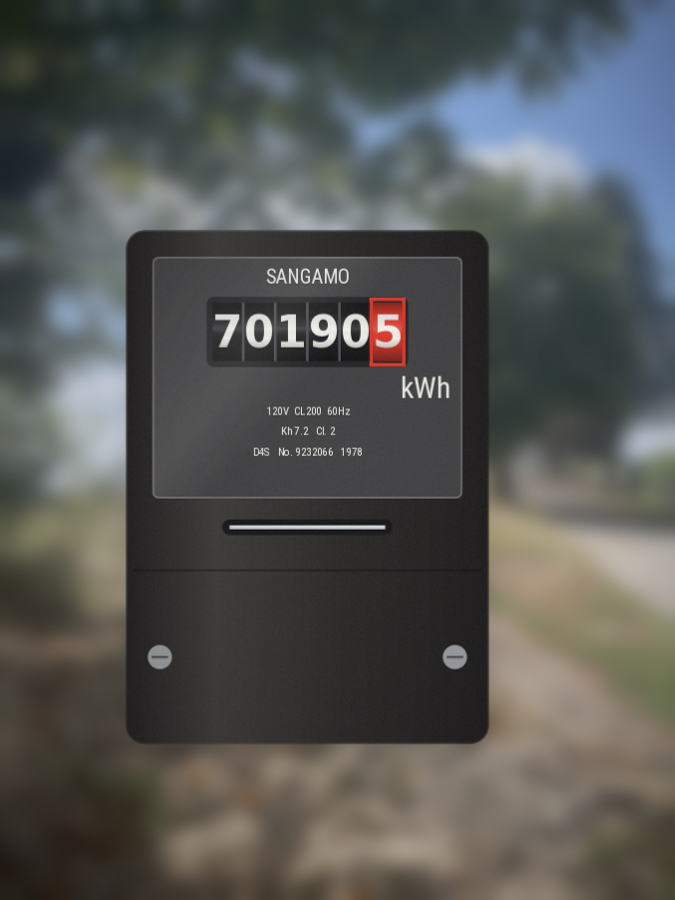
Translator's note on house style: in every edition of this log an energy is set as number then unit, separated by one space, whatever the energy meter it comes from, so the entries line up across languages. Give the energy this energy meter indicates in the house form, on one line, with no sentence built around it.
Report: 70190.5 kWh
